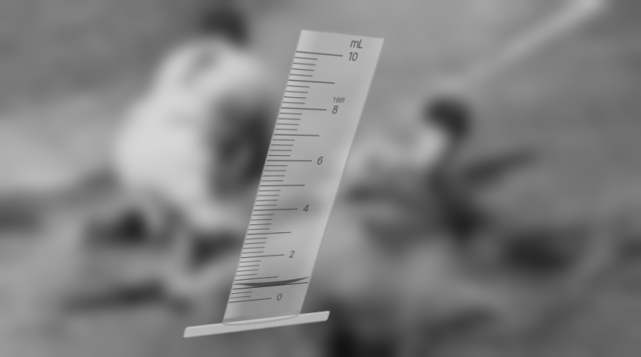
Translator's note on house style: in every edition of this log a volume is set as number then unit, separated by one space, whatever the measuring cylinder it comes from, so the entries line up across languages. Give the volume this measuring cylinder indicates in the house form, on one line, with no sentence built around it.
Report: 0.6 mL
